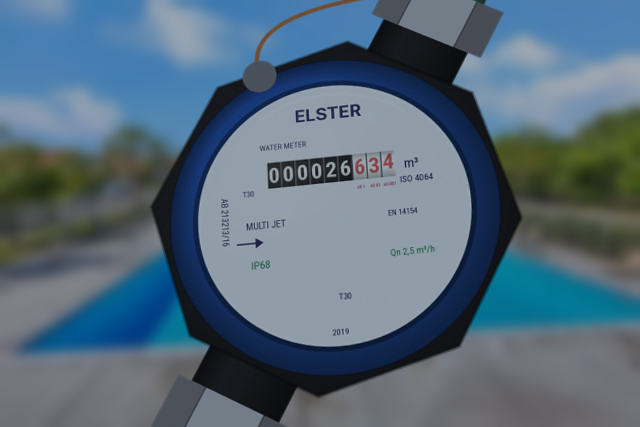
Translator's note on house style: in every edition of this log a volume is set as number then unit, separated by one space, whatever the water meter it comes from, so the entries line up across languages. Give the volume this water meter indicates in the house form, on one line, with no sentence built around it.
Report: 26.634 m³
